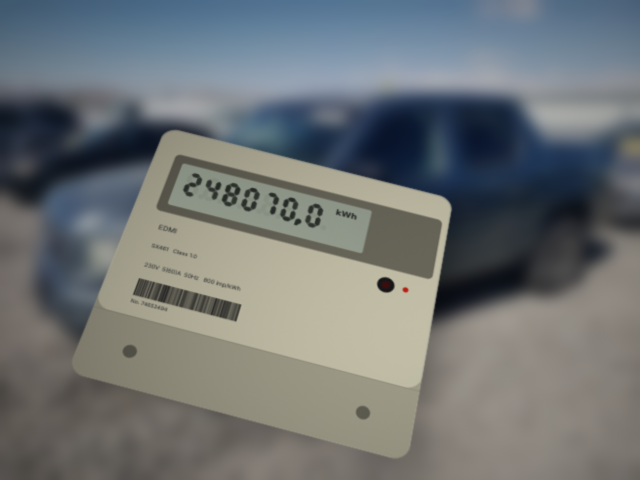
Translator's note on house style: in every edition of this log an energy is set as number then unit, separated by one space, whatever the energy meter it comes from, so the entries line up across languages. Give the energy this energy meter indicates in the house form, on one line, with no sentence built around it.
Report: 248070.0 kWh
